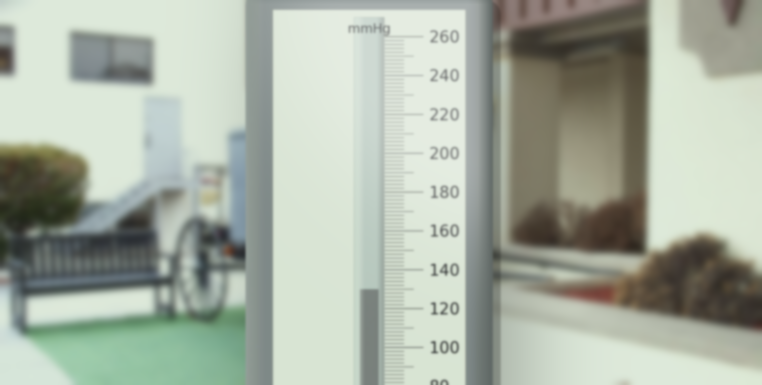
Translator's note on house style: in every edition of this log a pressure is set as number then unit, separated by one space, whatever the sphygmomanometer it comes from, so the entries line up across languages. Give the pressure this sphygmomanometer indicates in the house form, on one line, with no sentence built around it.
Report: 130 mmHg
